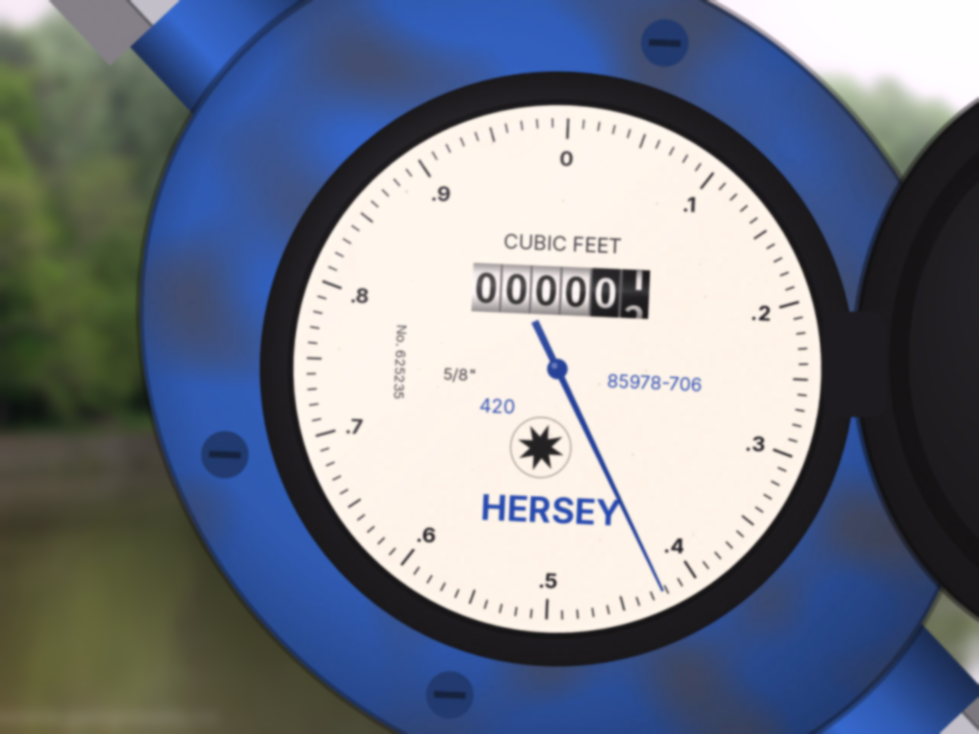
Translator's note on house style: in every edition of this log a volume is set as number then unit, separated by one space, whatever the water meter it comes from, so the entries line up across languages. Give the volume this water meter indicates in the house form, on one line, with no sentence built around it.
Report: 1.42 ft³
